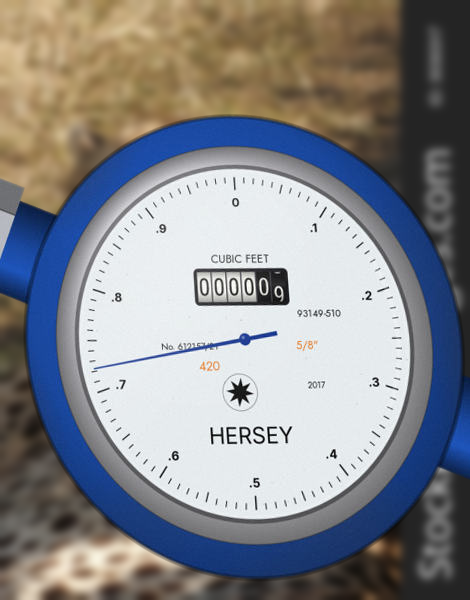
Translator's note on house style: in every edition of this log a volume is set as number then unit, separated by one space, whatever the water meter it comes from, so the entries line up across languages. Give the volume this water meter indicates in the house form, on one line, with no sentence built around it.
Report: 8.72 ft³
